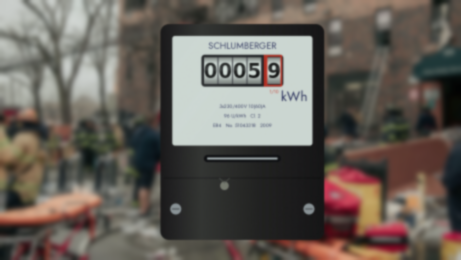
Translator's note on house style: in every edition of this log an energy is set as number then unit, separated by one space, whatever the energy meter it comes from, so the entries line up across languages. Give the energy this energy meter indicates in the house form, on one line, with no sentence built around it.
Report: 5.9 kWh
